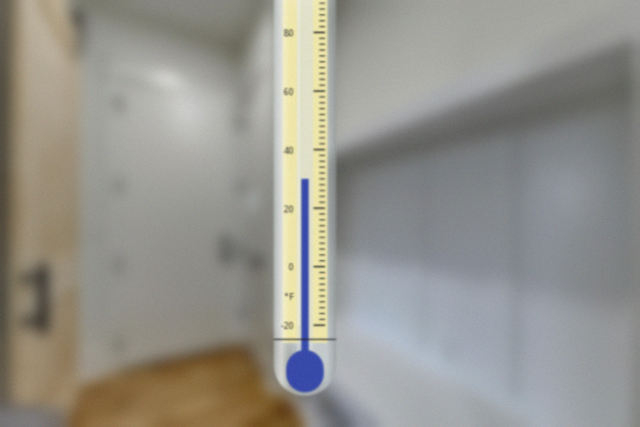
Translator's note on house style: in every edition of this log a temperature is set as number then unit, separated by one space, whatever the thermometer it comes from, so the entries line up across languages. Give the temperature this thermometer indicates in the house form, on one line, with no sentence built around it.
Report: 30 °F
